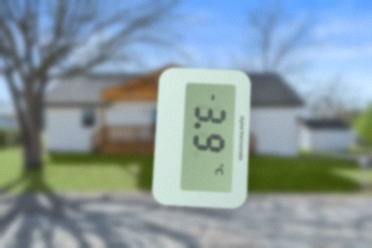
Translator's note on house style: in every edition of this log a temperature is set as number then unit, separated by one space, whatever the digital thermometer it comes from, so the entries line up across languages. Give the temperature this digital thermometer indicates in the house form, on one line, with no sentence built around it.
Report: -3.9 °C
